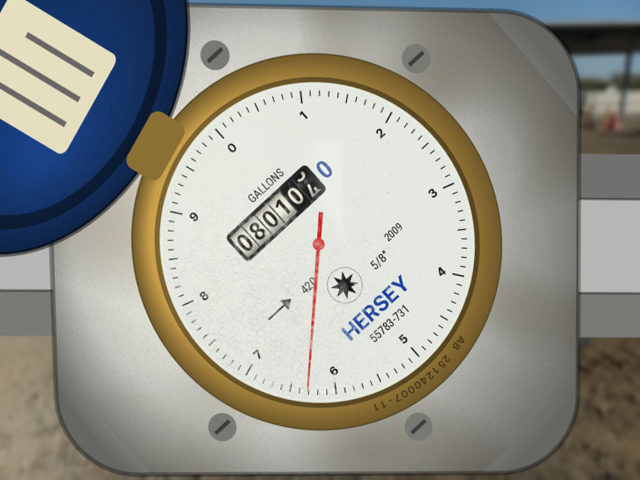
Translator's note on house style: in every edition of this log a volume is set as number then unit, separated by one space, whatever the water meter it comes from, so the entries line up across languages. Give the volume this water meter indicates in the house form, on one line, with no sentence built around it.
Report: 801036.3 gal
